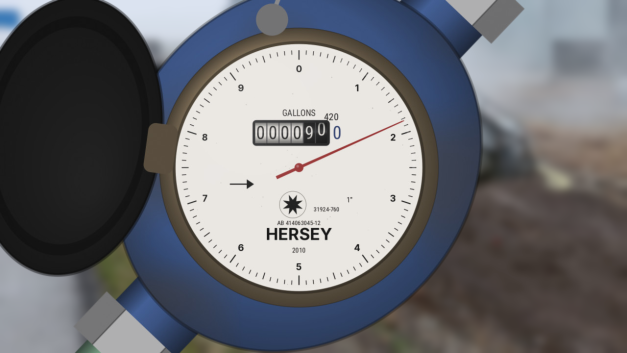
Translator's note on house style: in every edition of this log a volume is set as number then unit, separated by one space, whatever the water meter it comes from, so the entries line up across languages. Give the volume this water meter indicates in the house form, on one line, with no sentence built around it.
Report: 901.8 gal
